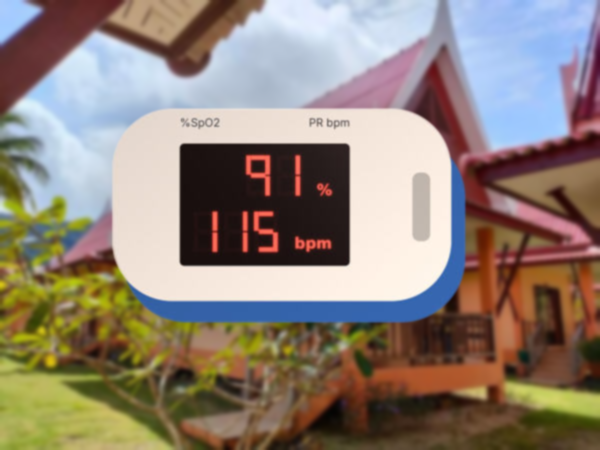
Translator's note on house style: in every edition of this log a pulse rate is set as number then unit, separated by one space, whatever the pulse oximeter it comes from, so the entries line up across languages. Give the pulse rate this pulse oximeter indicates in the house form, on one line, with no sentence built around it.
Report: 115 bpm
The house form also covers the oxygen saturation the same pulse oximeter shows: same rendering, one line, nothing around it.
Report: 91 %
